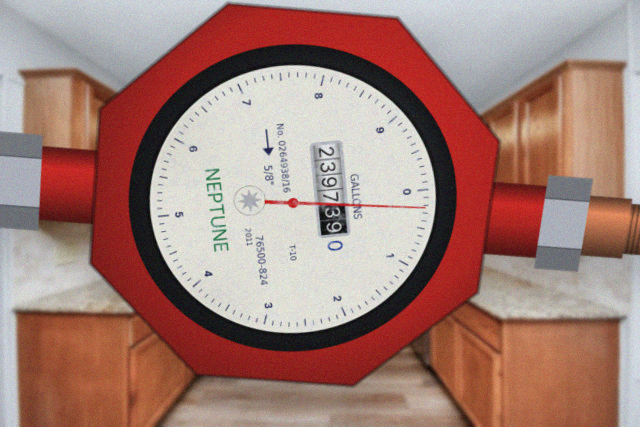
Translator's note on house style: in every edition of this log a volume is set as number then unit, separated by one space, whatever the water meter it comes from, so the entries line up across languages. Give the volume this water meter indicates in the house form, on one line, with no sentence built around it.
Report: 2397390.2 gal
